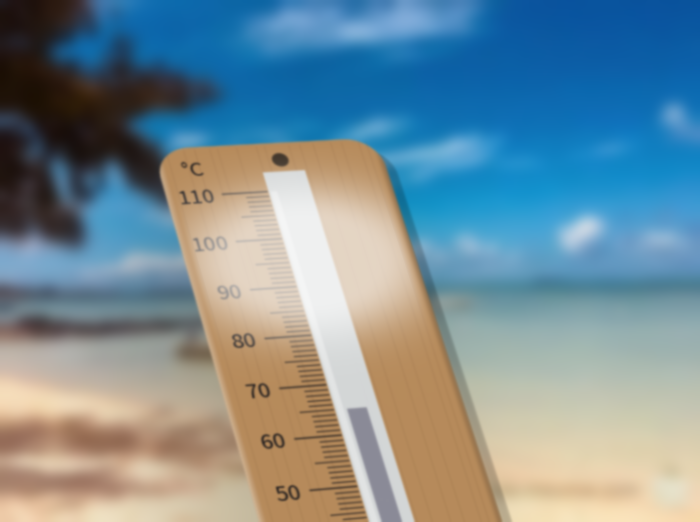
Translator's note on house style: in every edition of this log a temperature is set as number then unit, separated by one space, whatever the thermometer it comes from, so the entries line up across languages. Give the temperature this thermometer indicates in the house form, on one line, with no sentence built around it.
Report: 65 °C
